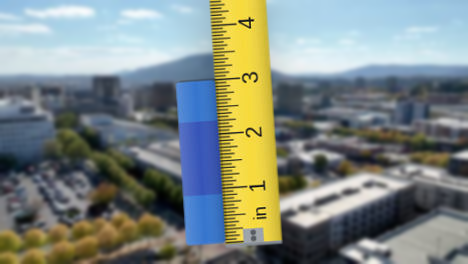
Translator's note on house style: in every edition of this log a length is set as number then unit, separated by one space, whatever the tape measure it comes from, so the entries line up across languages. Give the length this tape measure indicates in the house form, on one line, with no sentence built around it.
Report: 3 in
